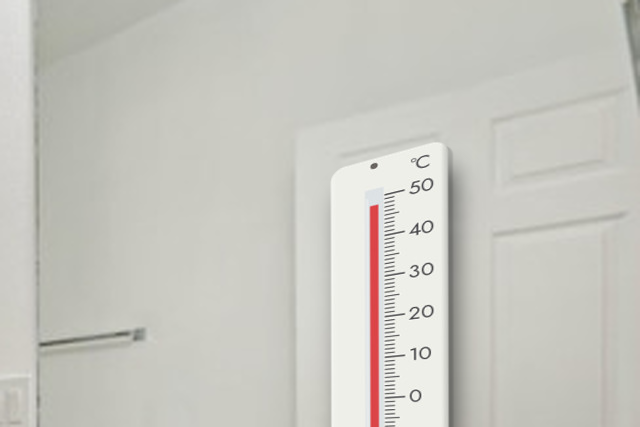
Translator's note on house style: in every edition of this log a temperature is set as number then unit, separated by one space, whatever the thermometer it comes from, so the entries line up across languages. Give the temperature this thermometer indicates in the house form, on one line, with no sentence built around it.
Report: 48 °C
